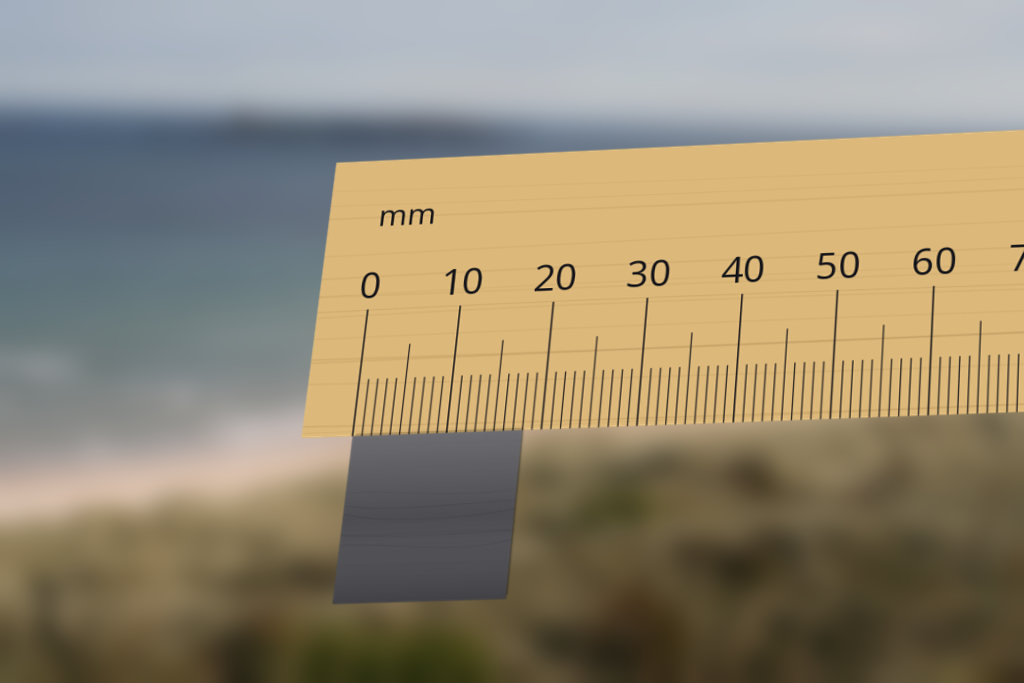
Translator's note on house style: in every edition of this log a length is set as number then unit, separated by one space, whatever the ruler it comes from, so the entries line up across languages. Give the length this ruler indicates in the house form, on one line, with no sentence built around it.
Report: 18 mm
